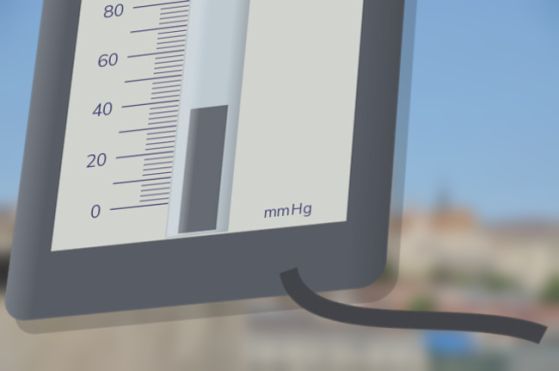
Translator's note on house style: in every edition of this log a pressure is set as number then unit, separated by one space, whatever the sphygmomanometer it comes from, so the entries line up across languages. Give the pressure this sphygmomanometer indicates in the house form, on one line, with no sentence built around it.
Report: 36 mmHg
